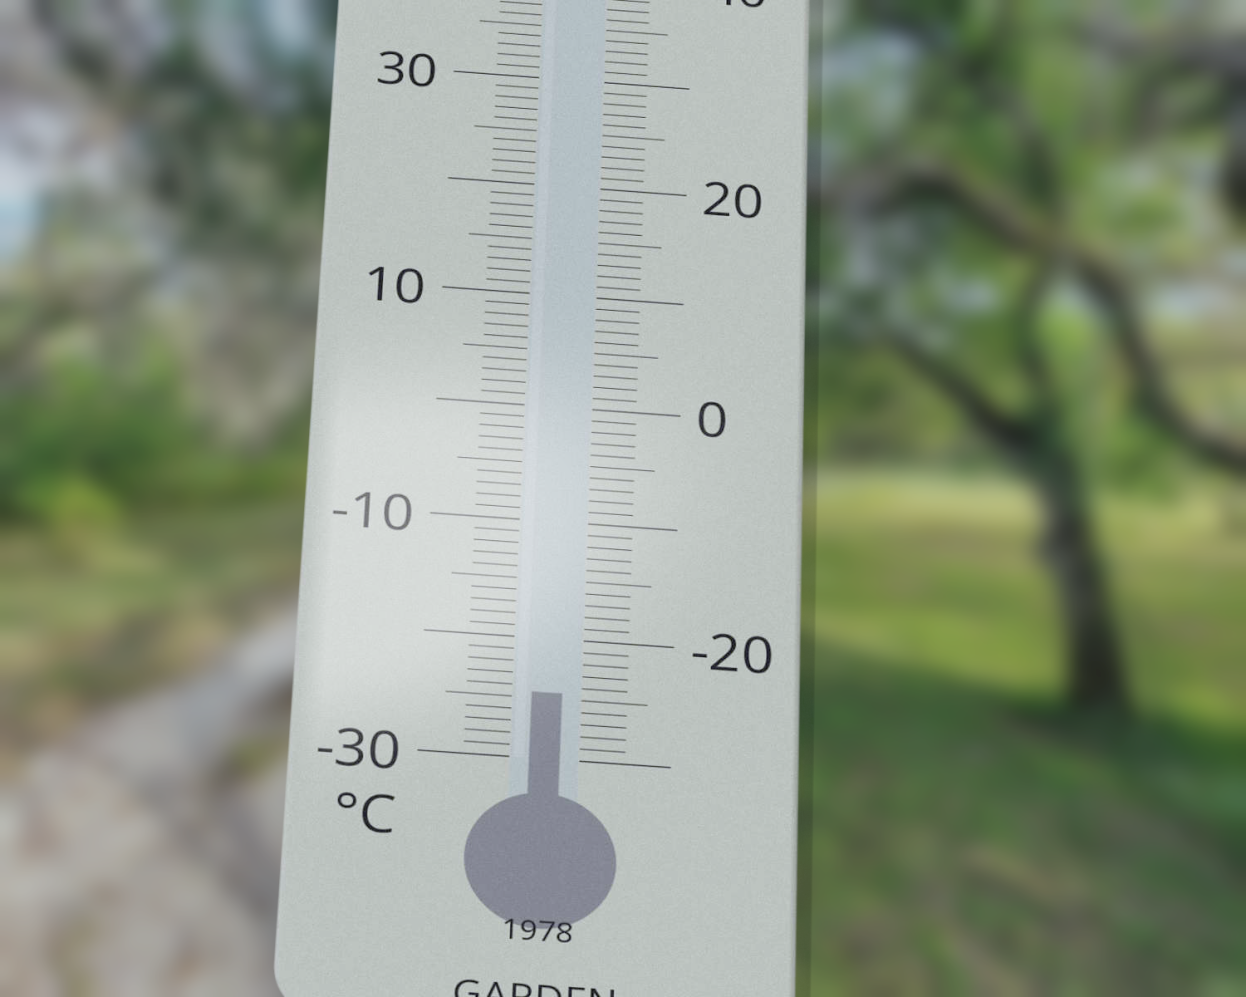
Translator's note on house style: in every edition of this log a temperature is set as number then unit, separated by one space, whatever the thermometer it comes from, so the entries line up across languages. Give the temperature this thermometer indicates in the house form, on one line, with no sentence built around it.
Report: -24.5 °C
